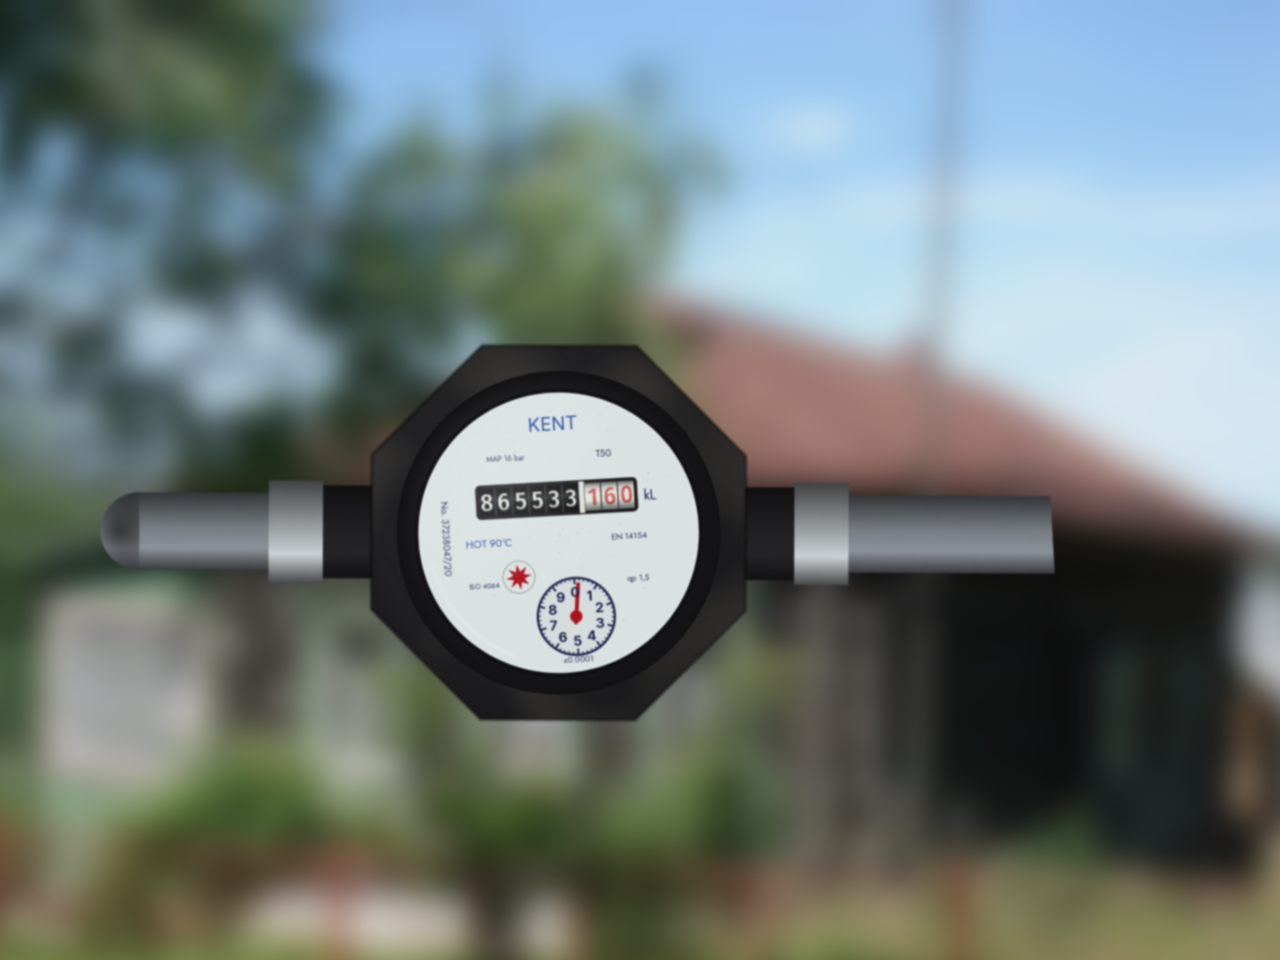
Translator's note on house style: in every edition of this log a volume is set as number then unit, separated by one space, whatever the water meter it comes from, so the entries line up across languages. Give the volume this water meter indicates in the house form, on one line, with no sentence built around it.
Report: 865533.1600 kL
